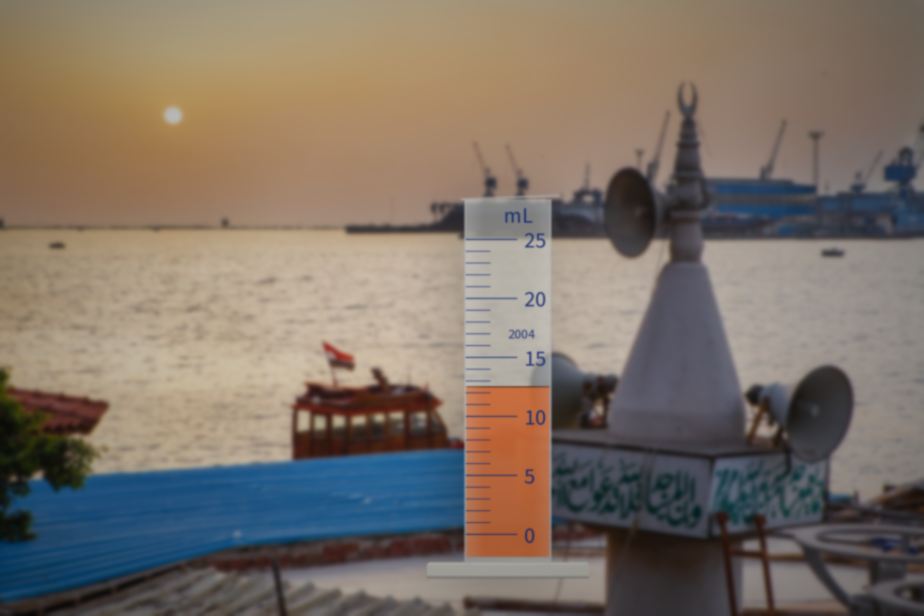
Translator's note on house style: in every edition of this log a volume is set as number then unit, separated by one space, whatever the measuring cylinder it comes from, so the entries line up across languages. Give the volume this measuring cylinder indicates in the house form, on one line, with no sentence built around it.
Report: 12.5 mL
